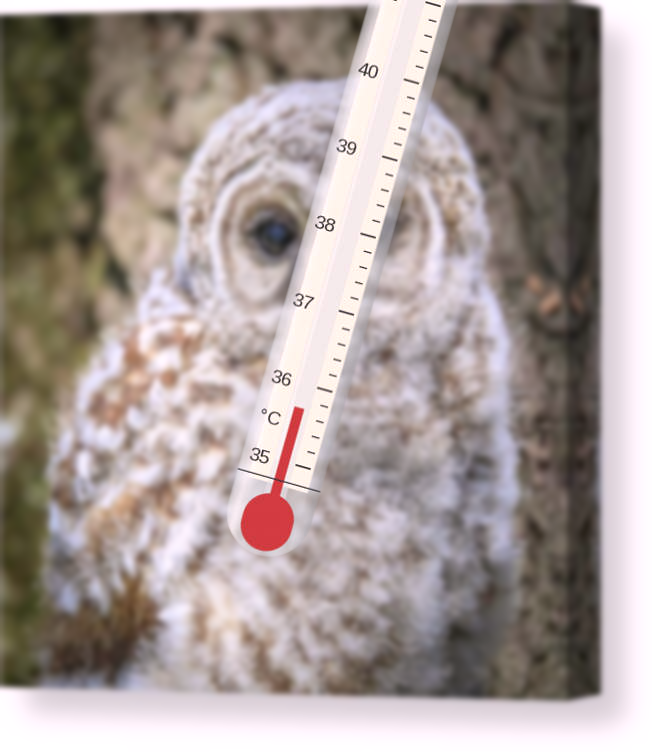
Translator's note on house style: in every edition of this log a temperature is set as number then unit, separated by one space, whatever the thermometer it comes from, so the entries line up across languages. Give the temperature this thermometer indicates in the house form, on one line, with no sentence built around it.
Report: 35.7 °C
